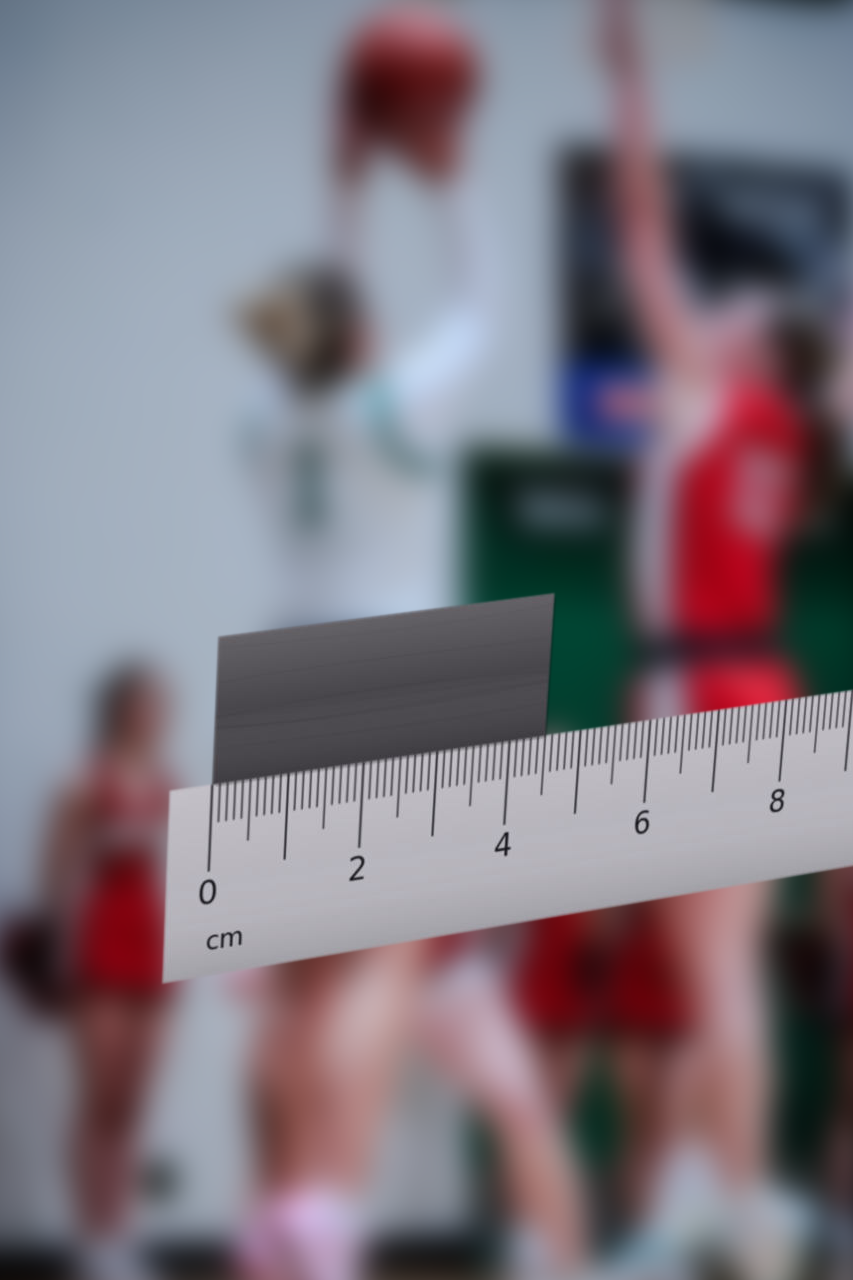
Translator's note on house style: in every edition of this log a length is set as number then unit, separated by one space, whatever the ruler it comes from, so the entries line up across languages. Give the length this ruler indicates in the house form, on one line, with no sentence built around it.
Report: 4.5 cm
